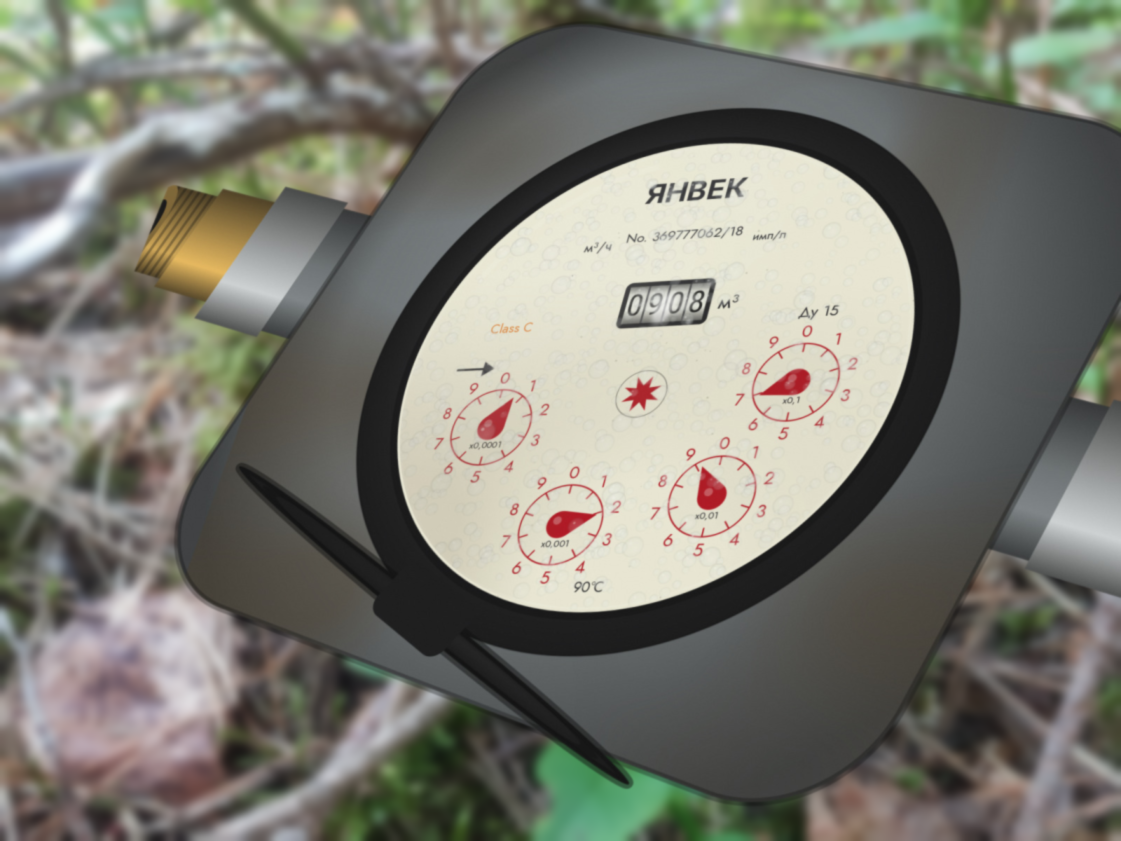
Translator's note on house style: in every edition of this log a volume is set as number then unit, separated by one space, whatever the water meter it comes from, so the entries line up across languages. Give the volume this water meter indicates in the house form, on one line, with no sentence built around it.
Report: 908.6920 m³
